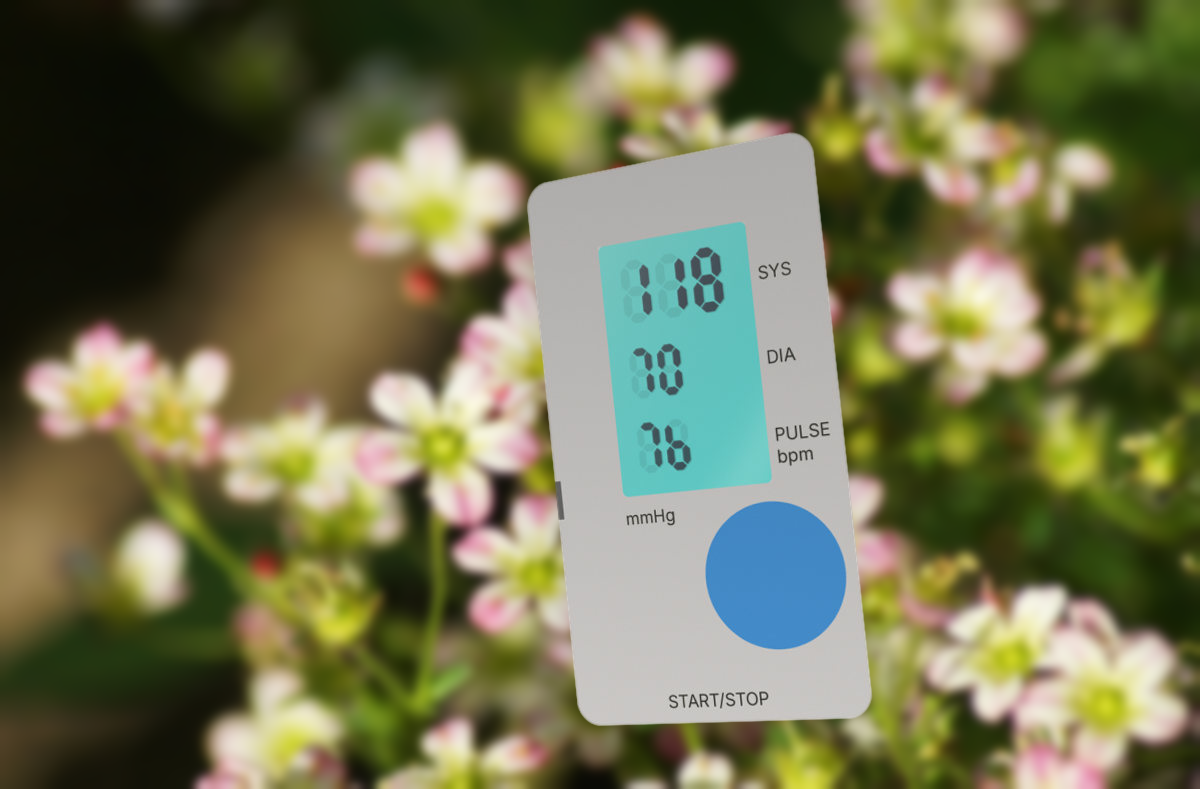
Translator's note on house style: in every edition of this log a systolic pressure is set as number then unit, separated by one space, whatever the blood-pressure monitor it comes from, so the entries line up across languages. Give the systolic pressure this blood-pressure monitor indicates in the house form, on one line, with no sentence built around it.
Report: 118 mmHg
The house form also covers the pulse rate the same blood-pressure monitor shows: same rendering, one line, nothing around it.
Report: 76 bpm
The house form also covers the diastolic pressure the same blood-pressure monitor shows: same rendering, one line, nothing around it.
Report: 70 mmHg
